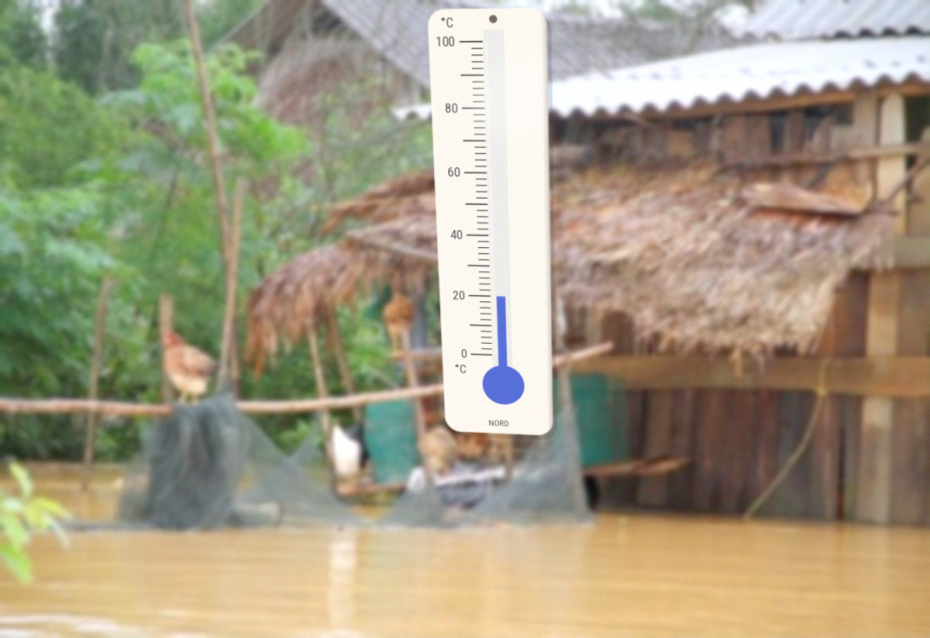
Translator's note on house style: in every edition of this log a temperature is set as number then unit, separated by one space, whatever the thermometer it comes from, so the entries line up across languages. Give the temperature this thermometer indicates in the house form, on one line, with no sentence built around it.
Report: 20 °C
